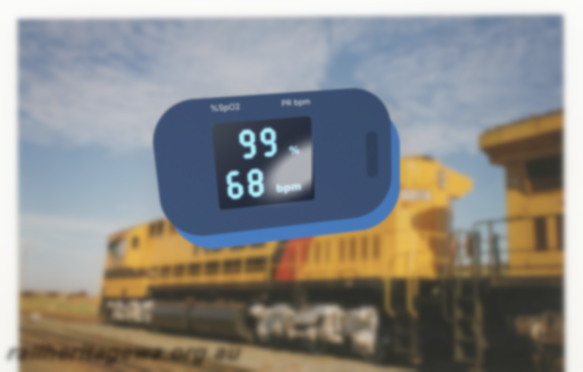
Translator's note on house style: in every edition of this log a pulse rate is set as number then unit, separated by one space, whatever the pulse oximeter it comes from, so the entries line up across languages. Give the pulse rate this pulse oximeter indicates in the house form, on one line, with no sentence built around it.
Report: 68 bpm
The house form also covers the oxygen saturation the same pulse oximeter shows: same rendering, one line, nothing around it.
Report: 99 %
